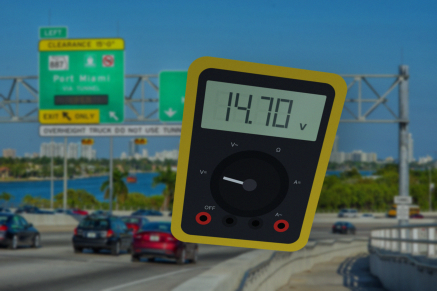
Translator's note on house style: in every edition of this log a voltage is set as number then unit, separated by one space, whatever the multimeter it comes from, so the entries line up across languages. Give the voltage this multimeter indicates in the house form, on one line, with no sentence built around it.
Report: 14.70 V
